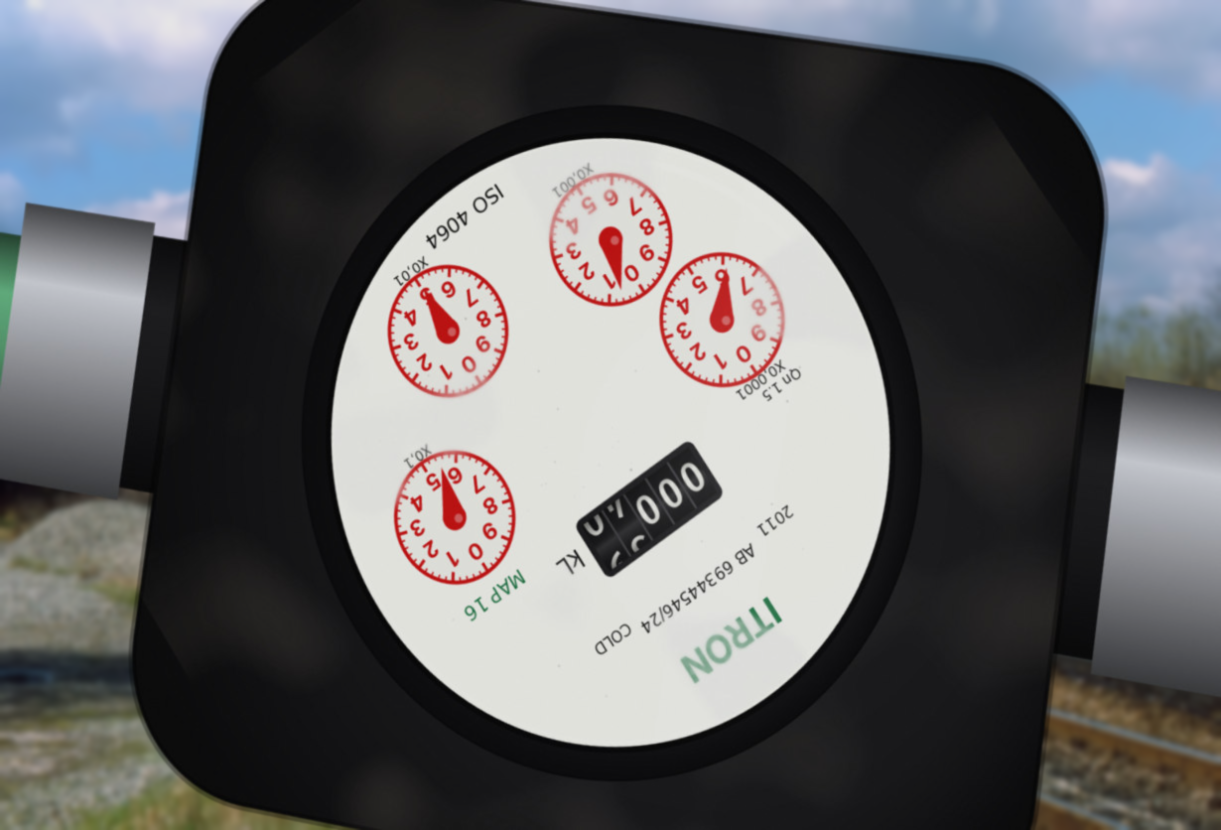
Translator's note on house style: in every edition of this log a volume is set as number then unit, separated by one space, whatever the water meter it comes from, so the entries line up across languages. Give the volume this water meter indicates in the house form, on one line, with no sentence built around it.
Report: 39.5506 kL
